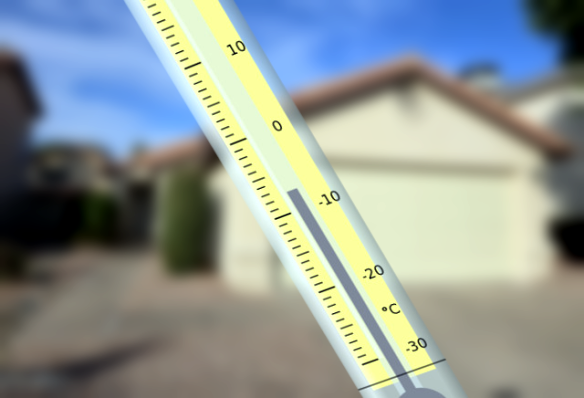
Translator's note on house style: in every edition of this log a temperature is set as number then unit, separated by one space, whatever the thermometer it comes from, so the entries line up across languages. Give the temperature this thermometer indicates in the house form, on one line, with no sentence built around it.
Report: -7.5 °C
